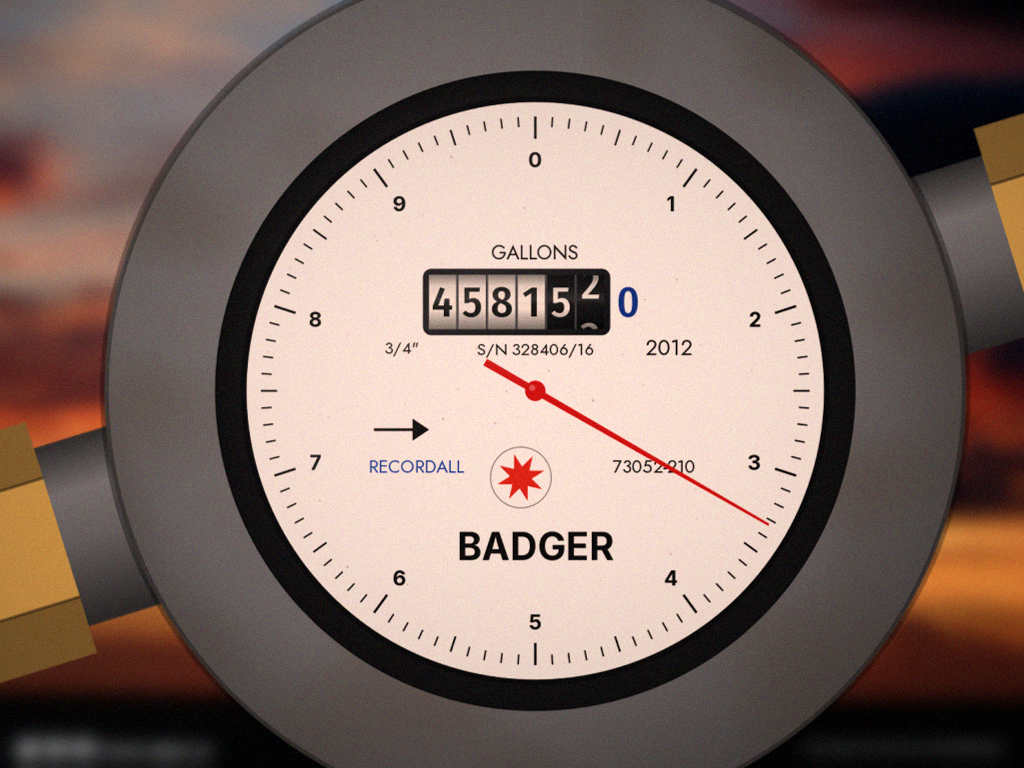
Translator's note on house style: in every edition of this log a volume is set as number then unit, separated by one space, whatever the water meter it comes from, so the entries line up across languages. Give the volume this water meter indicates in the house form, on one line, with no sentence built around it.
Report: 4581523.3 gal
